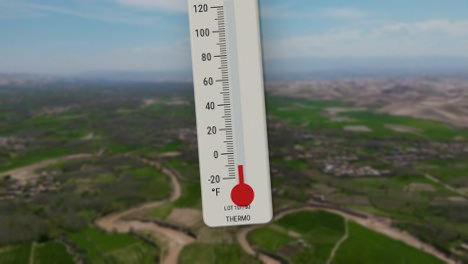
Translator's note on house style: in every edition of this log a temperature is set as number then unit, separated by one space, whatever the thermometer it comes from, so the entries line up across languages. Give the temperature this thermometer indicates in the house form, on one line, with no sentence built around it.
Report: -10 °F
